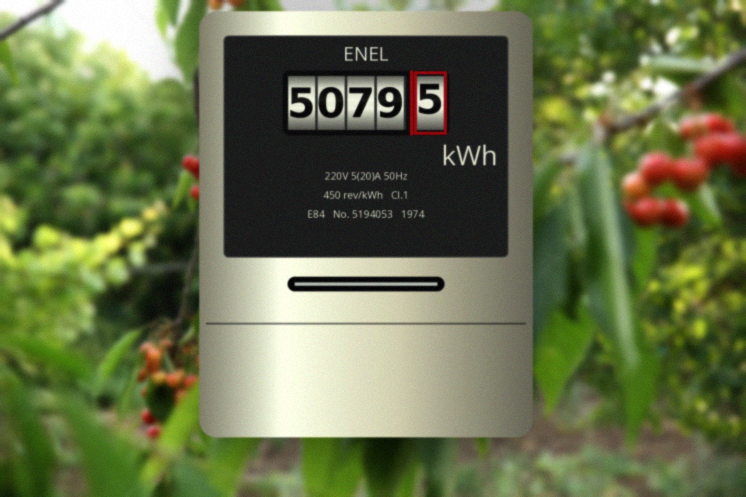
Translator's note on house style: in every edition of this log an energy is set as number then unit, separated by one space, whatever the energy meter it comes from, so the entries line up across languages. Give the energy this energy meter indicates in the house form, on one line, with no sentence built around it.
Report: 5079.5 kWh
